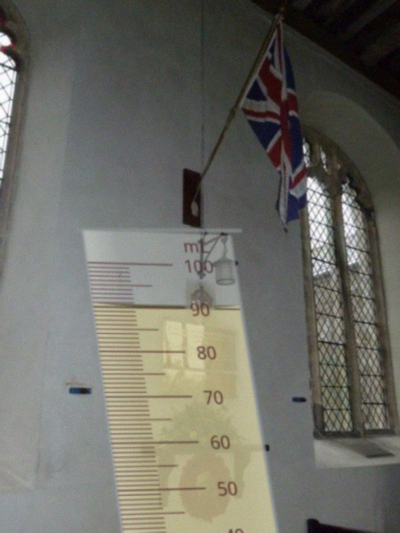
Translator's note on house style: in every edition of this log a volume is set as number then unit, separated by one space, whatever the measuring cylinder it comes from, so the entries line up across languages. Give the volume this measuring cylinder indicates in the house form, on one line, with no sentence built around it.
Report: 90 mL
